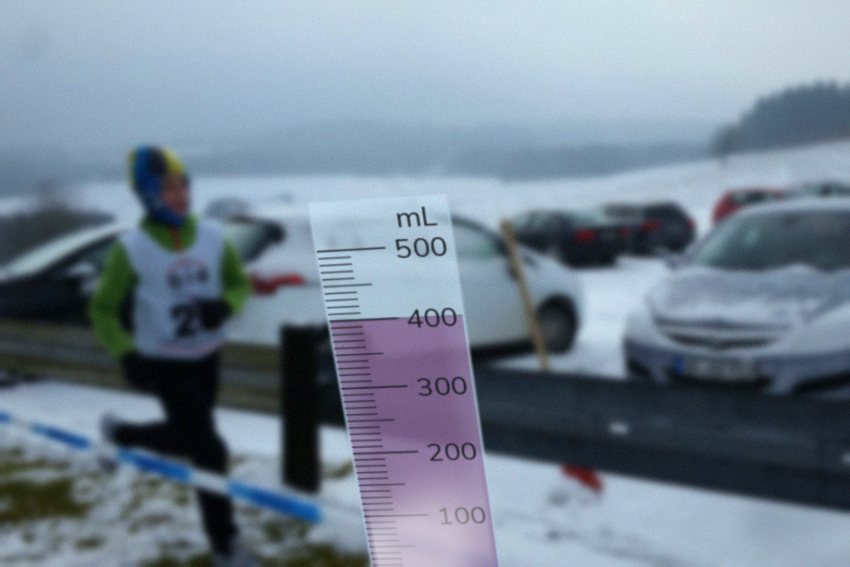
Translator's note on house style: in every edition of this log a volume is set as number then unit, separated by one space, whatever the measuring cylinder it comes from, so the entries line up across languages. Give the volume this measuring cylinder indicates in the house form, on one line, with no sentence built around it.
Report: 400 mL
